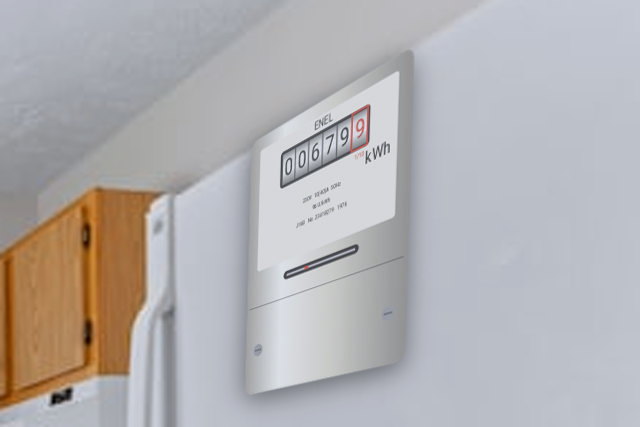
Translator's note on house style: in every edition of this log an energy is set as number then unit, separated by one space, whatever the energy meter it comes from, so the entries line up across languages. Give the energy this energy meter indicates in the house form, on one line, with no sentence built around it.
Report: 679.9 kWh
